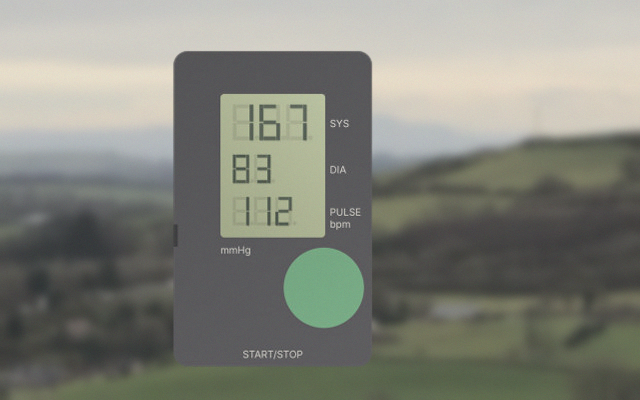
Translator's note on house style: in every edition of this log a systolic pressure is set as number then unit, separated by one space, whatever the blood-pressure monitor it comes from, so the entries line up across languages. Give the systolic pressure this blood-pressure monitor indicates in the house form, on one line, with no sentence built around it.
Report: 167 mmHg
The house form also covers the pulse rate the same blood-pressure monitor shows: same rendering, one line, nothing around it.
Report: 112 bpm
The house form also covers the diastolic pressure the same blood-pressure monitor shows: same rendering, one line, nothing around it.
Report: 83 mmHg
